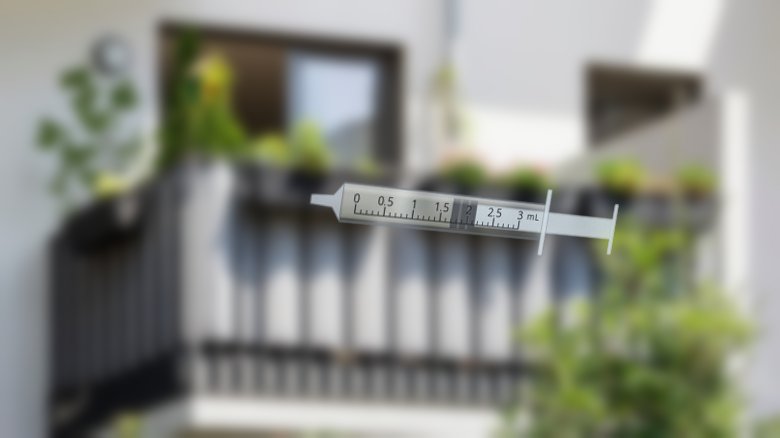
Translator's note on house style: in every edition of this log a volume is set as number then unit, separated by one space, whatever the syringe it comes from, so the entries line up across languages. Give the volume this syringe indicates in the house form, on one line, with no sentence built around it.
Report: 1.7 mL
